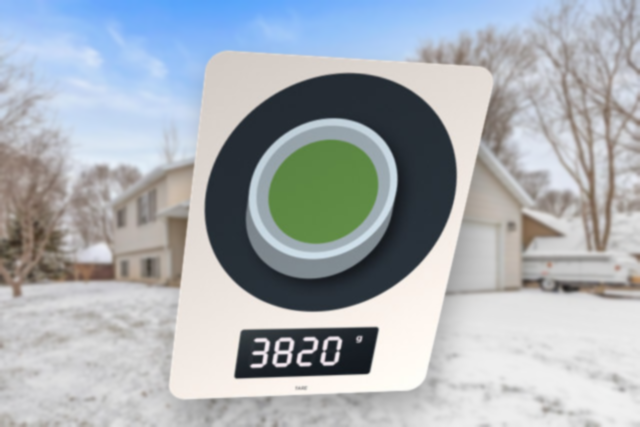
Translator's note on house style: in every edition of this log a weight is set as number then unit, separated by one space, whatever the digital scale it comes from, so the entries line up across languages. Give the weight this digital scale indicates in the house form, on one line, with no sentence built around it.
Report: 3820 g
